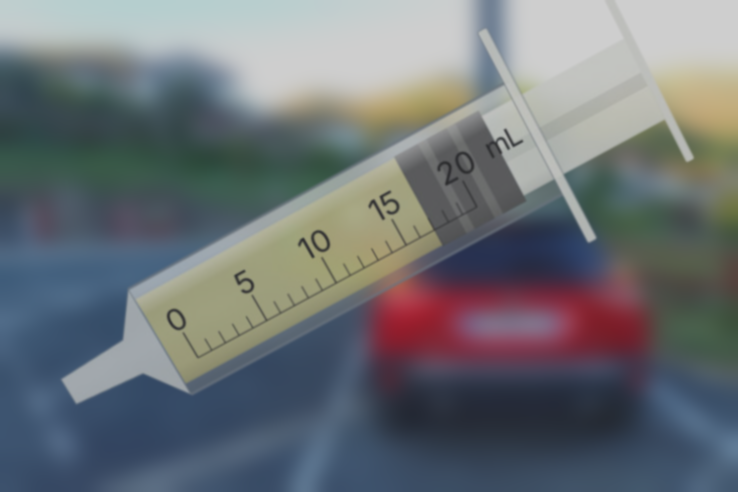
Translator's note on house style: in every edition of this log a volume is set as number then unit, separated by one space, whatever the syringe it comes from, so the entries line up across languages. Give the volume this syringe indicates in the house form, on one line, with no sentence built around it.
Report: 17 mL
